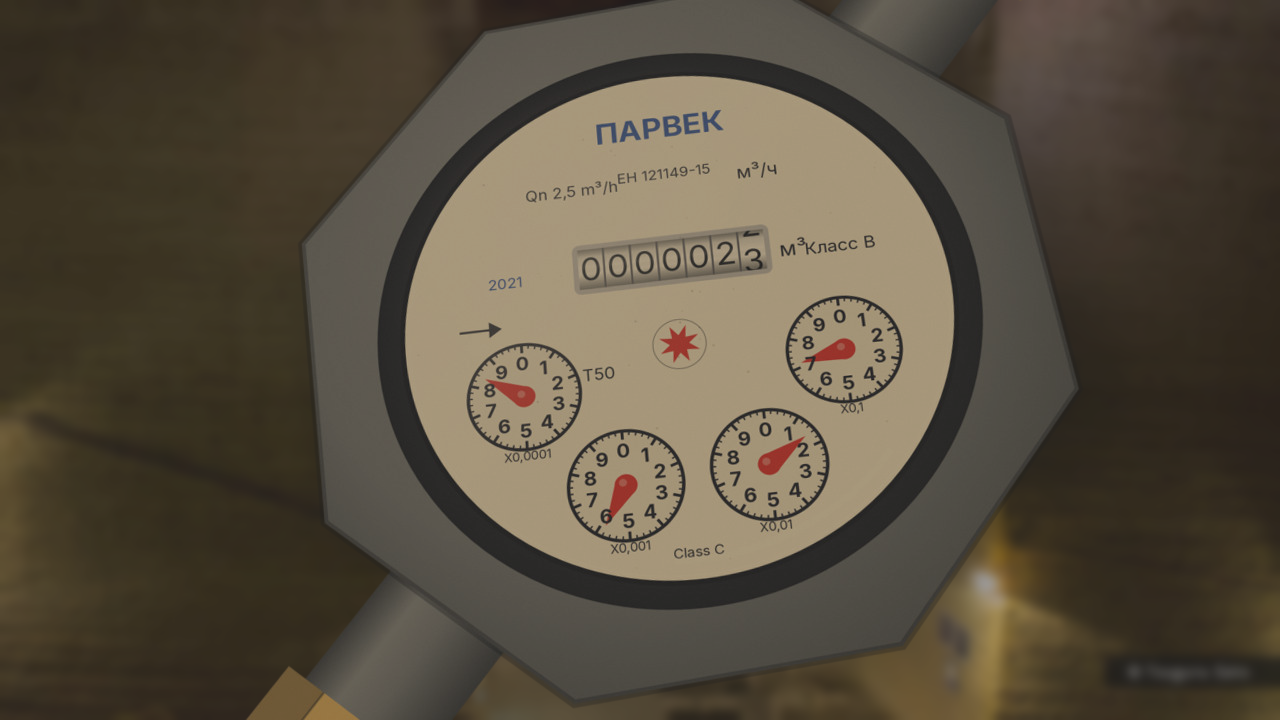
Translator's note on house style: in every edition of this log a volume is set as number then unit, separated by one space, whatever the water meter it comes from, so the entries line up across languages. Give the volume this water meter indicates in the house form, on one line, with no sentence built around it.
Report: 22.7158 m³
